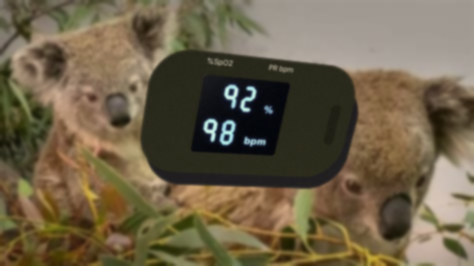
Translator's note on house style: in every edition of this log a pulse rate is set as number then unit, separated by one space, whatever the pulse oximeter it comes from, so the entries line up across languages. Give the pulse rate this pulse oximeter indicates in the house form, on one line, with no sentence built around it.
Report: 98 bpm
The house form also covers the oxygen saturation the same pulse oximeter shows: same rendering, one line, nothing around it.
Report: 92 %
